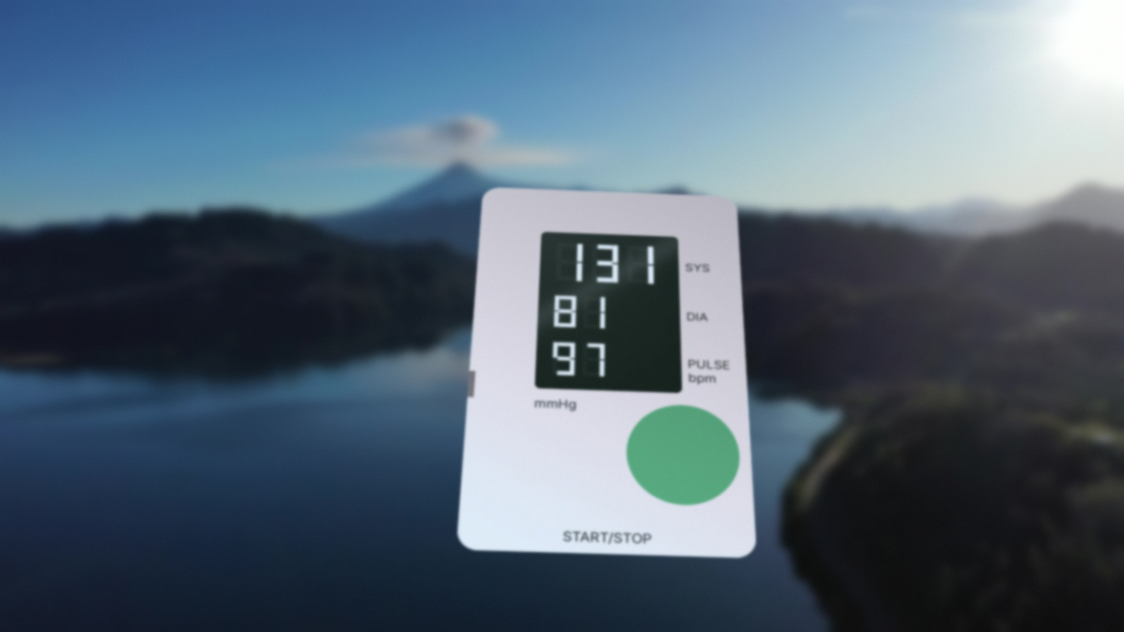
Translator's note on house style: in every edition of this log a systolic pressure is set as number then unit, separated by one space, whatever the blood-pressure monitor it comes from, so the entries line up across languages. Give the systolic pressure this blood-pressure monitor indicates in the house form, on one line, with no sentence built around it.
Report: 131 mmHg
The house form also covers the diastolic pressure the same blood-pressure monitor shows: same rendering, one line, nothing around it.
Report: 81 mmHg
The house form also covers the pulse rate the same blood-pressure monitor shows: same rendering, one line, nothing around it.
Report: 97 bpm
